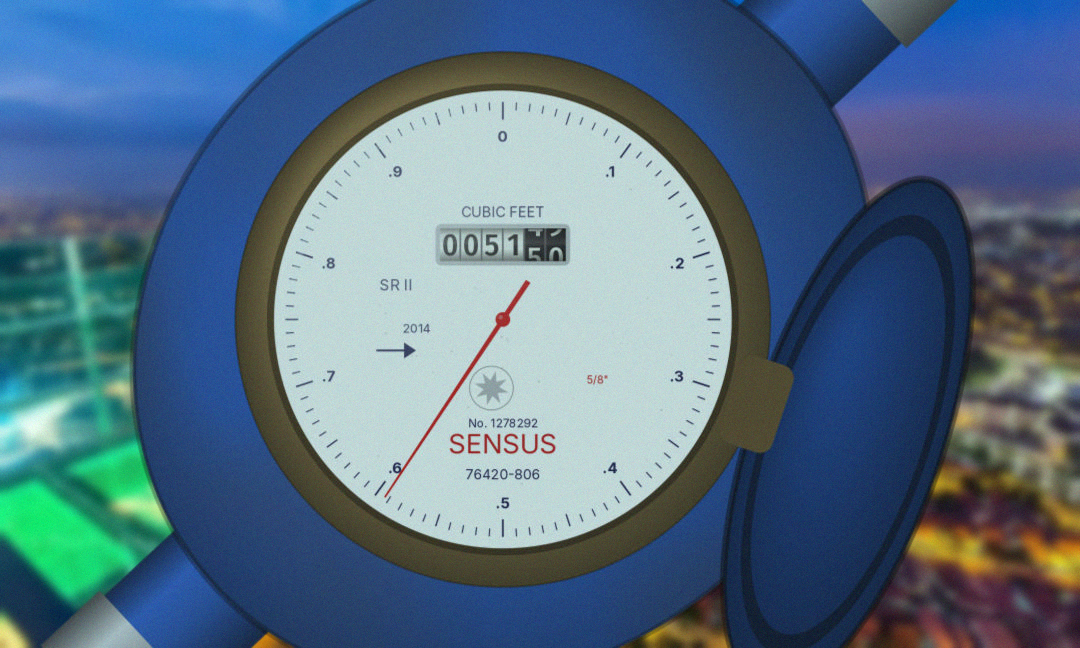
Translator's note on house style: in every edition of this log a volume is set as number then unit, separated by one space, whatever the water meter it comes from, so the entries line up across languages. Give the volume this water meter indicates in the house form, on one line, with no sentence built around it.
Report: 5149.59 ft³
